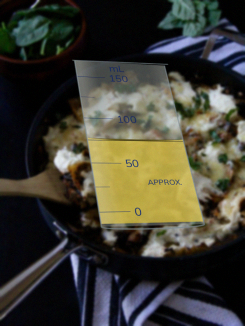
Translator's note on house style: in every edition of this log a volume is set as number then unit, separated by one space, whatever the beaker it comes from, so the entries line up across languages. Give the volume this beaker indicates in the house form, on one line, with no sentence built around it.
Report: 75 mL
